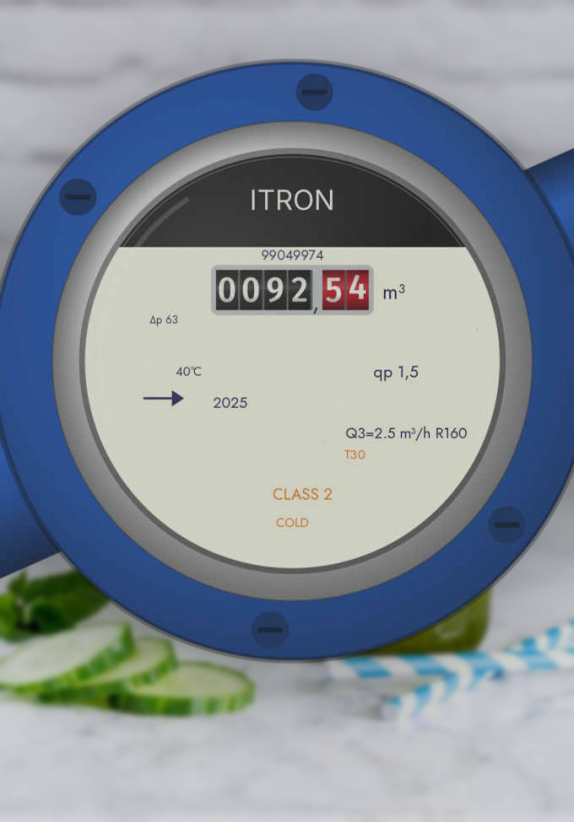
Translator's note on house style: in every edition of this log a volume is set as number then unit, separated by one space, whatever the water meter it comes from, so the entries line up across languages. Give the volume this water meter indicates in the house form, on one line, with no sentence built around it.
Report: 92.54 m³
